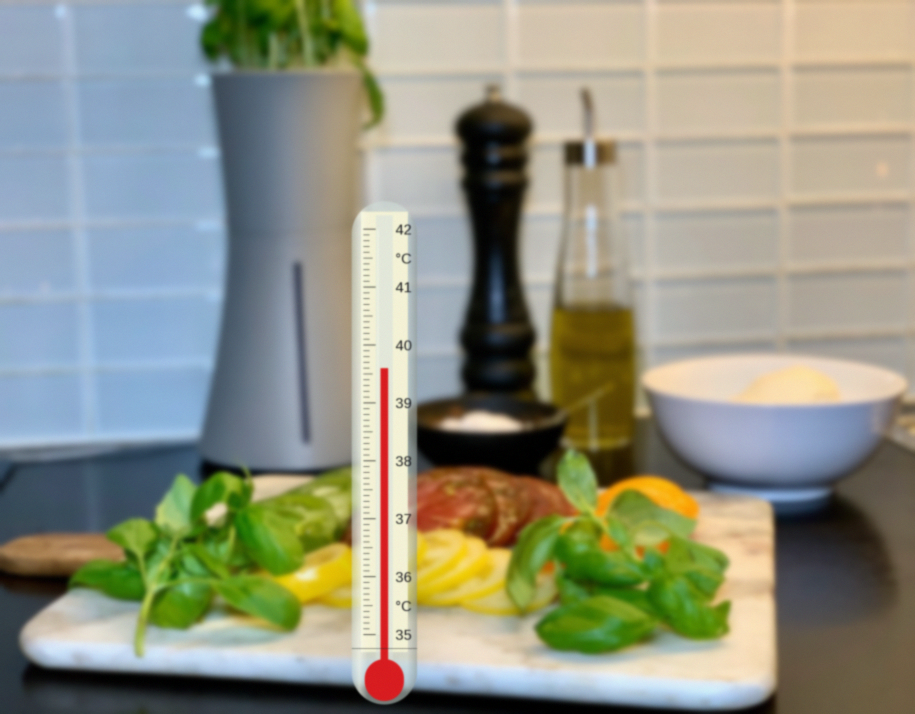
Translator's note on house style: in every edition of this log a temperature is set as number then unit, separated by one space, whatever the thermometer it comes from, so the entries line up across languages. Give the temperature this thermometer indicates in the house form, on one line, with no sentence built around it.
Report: 39.6 °C
